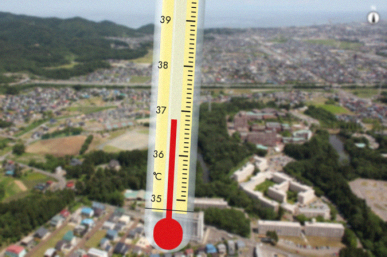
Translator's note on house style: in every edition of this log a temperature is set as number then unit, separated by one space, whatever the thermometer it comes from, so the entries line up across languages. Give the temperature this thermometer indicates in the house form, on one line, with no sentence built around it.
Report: 36.8 °C
